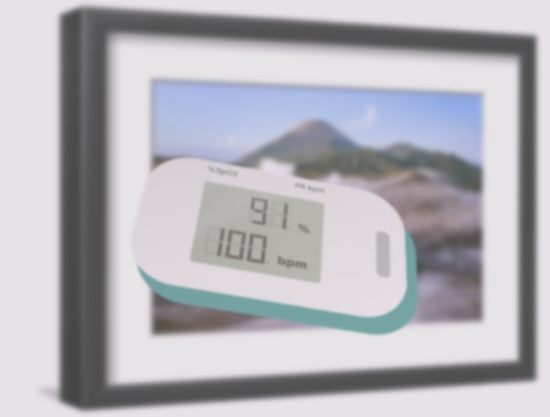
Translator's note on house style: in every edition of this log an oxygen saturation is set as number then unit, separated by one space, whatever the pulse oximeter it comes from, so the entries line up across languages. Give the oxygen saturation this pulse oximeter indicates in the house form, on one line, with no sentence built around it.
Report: 91 %
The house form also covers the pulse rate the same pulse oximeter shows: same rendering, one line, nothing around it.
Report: 100 bpm
